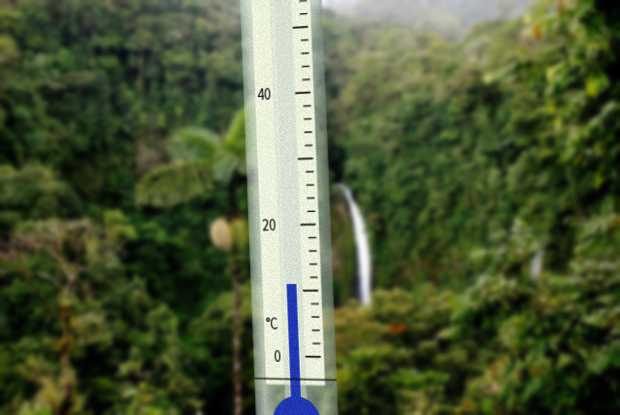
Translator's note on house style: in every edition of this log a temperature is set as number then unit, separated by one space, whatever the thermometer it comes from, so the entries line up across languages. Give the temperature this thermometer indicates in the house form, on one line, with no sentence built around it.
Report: 11 °C
